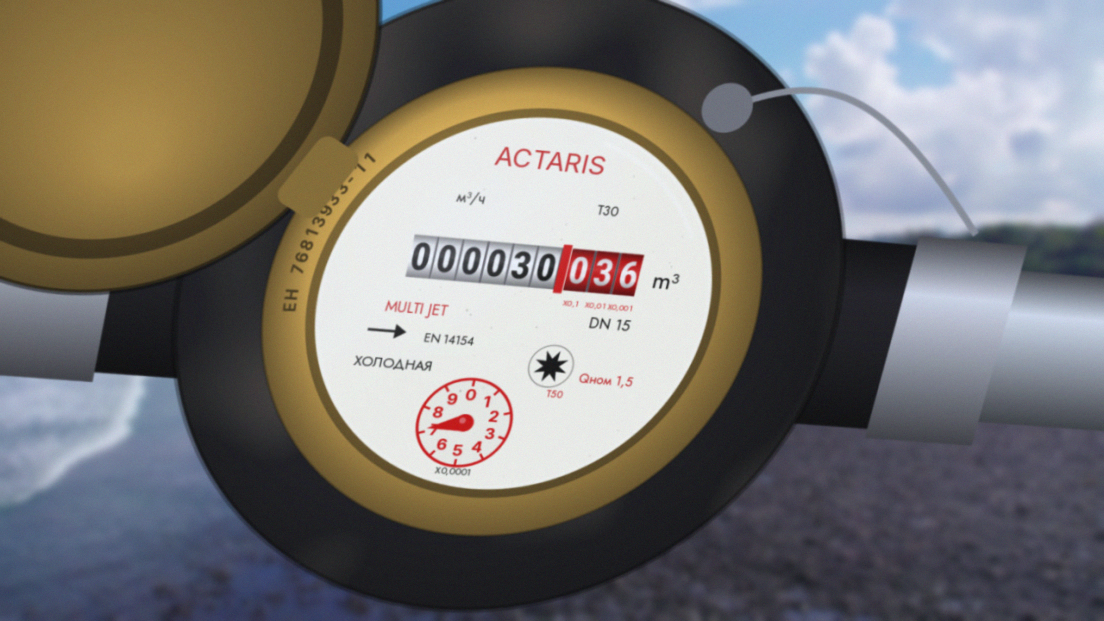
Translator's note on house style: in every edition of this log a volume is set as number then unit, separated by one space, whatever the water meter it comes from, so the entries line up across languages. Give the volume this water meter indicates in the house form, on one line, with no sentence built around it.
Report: 30.0367 m³
